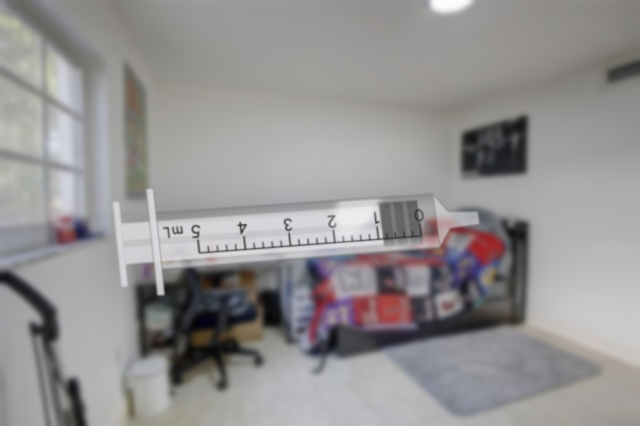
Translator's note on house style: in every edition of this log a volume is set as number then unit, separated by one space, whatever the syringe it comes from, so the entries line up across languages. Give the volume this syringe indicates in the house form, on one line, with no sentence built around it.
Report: 0 mL
